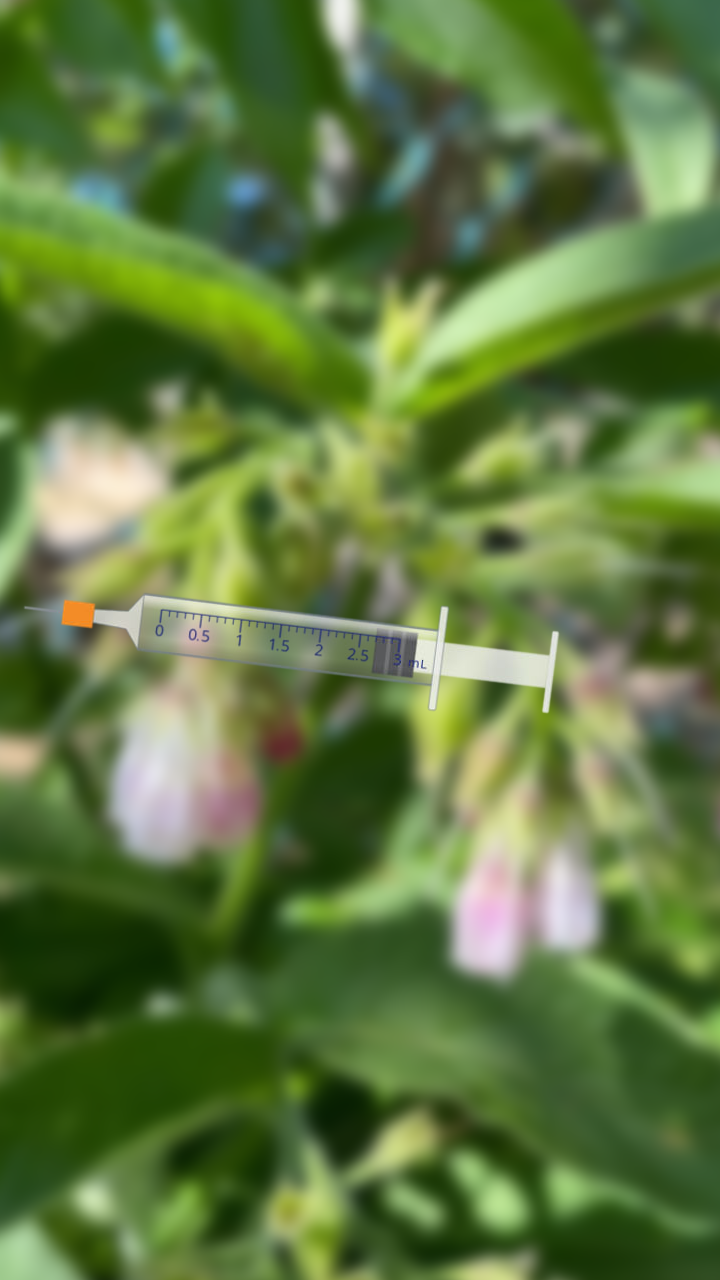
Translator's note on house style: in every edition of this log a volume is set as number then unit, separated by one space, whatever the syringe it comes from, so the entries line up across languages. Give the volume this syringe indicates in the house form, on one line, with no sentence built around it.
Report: 2.7 mL
